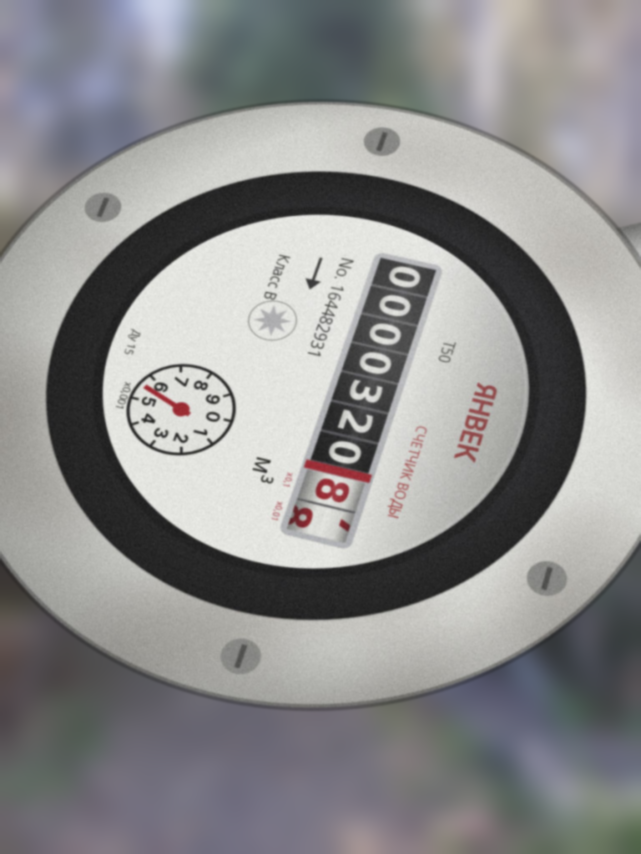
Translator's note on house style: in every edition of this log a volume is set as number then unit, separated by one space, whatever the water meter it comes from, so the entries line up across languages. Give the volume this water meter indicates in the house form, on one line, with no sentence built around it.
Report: 320.875 m³
